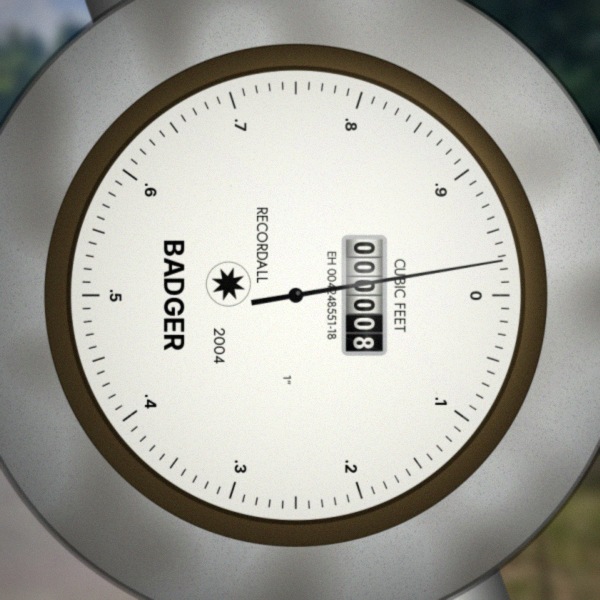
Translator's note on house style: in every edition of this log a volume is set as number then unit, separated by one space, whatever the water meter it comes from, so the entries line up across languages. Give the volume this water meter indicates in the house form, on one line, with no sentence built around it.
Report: 7.97 ft³
